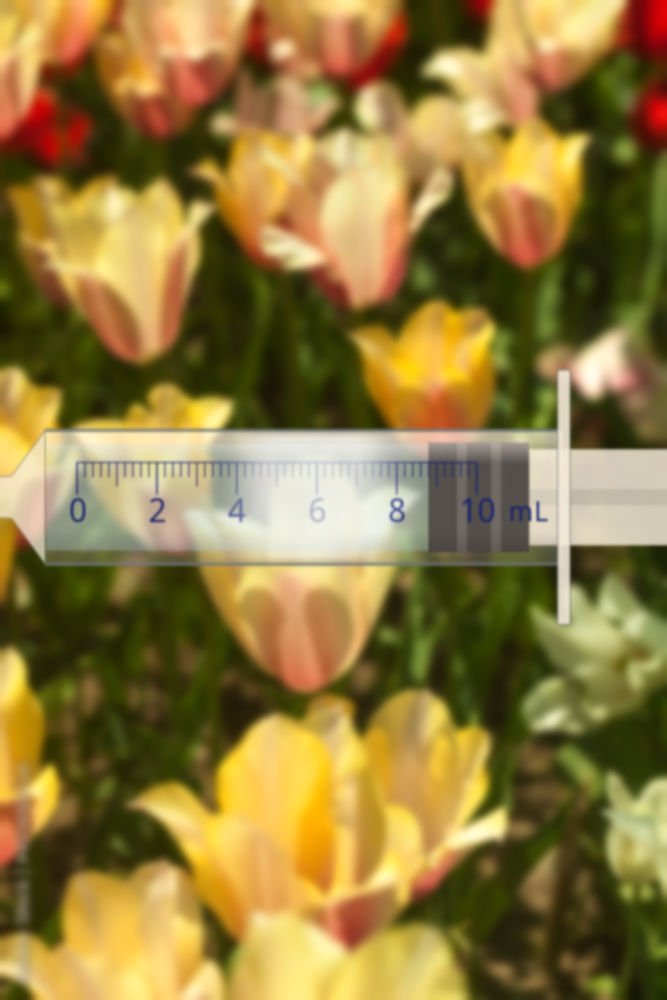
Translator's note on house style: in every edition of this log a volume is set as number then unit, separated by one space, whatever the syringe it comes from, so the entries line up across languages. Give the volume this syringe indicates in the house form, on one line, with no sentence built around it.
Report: 8.8 mL
